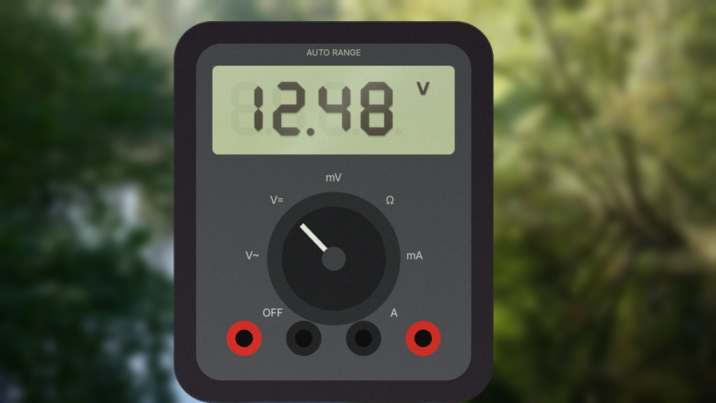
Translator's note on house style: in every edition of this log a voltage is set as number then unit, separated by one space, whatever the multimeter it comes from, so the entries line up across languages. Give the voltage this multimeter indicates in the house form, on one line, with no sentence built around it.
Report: 12.48 V
